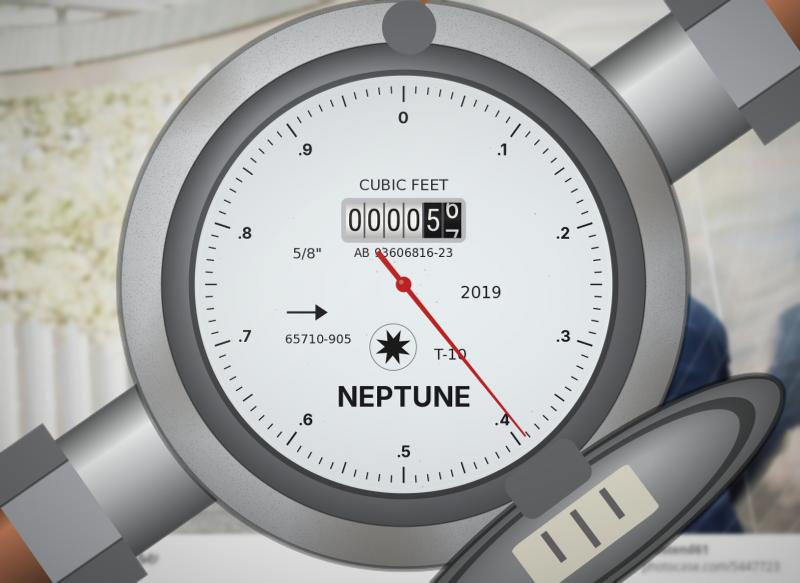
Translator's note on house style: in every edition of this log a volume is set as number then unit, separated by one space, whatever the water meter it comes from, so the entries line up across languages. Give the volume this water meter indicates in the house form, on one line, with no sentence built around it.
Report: 56.39 ft³
